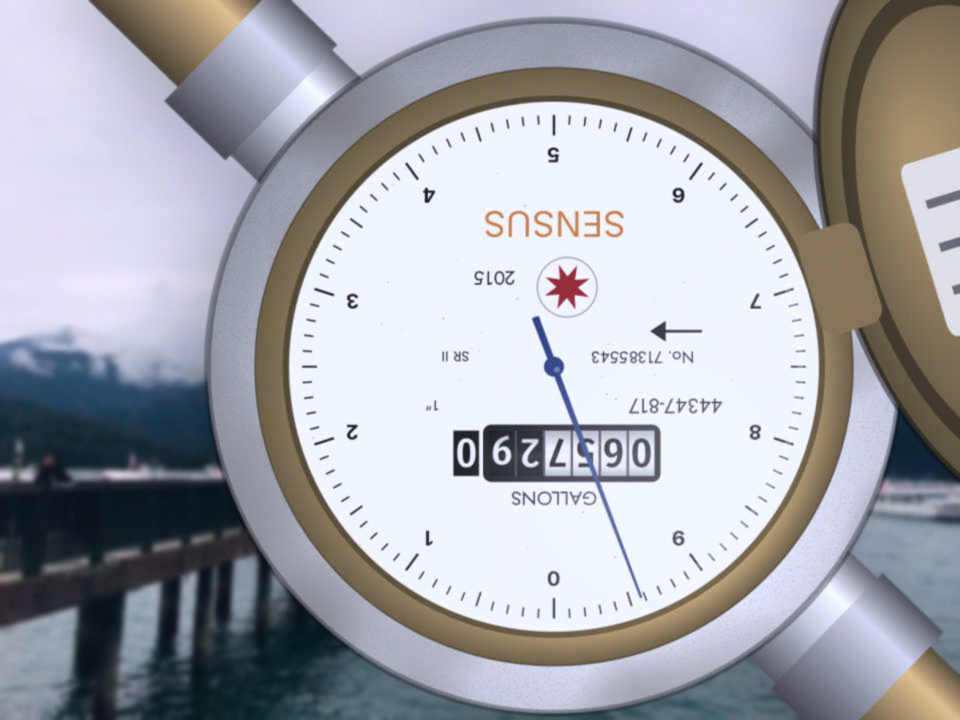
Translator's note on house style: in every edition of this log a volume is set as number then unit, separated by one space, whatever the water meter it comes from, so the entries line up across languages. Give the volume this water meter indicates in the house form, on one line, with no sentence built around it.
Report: 657289.4 gal
